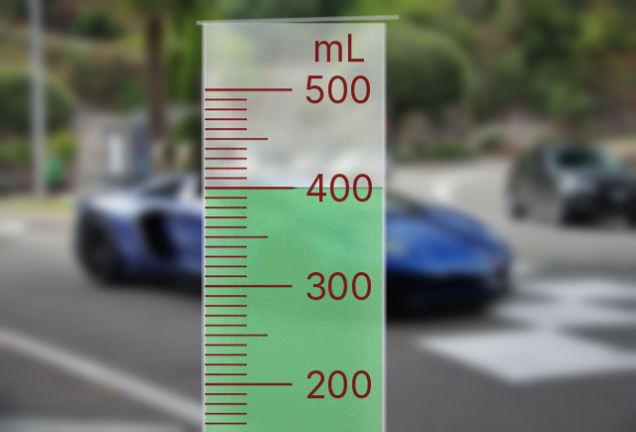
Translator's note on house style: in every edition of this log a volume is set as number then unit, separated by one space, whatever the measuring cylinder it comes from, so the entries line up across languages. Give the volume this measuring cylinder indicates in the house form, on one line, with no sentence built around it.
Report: 400 mL
